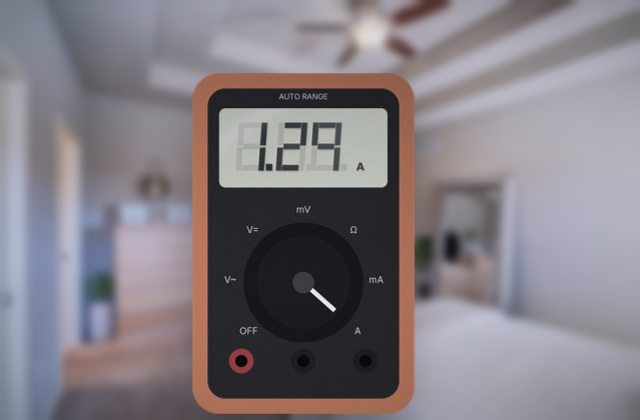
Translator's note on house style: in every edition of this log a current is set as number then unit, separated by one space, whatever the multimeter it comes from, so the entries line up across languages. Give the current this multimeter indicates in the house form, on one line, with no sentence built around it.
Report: 1.29 A
